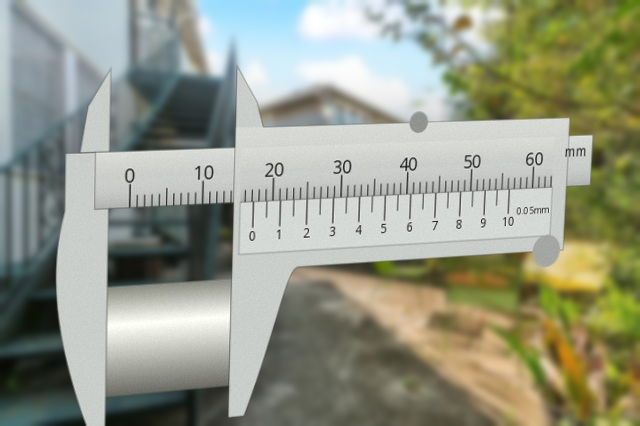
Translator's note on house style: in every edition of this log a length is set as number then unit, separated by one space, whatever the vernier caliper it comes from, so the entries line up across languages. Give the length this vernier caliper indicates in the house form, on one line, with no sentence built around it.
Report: 17.2 mm
